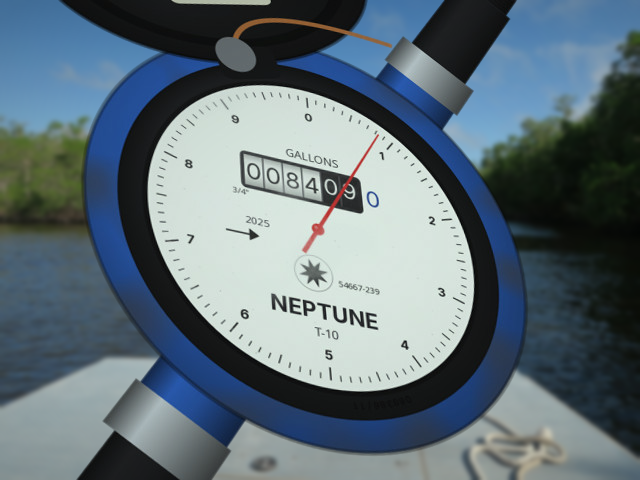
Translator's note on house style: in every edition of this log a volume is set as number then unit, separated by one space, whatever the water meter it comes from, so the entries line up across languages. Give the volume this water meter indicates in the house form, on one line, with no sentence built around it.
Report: 84090.8 gal
